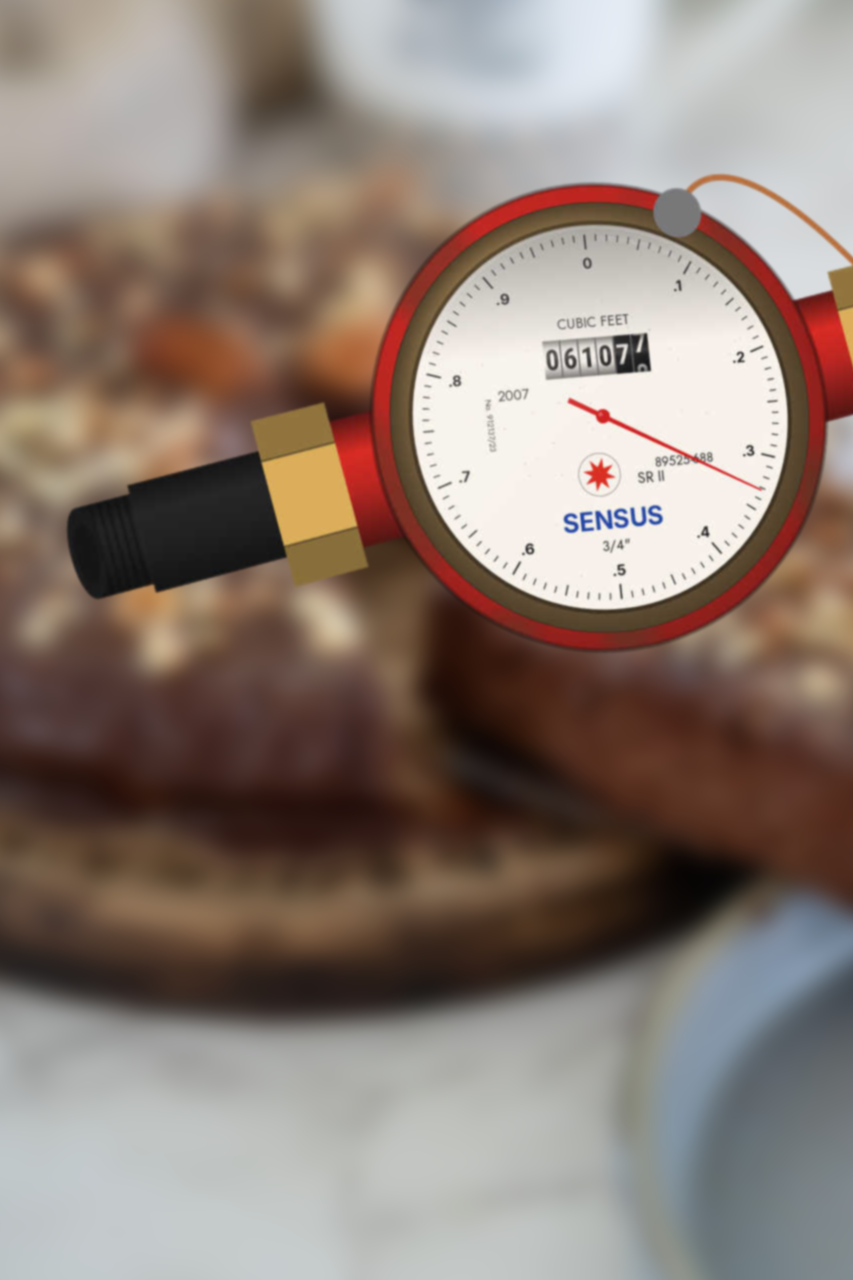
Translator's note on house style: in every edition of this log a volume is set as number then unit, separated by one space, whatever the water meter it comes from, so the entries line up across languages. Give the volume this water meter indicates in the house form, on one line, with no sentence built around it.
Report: 61077.33 ft³
